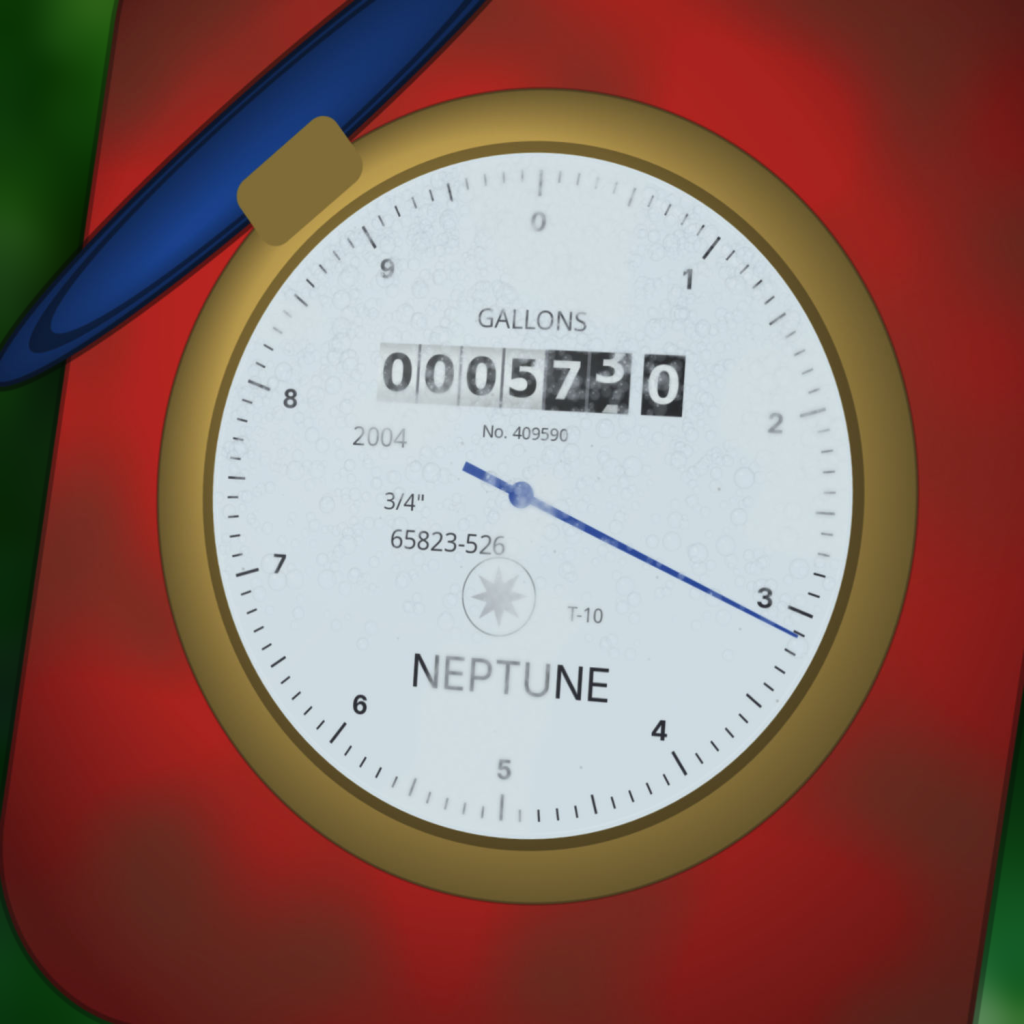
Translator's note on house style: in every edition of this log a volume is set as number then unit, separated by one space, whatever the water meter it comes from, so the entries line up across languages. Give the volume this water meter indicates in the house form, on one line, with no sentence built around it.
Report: 5733.1 gal
